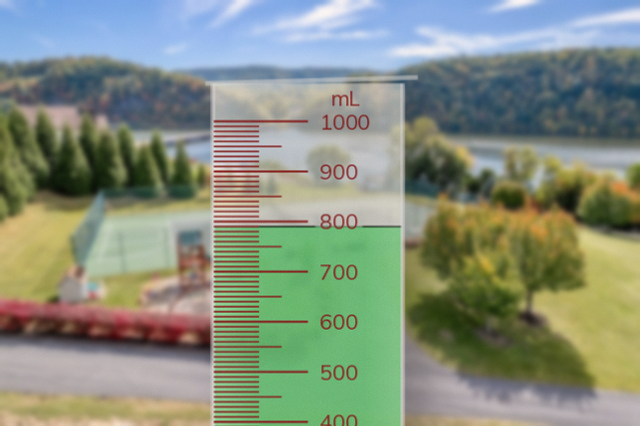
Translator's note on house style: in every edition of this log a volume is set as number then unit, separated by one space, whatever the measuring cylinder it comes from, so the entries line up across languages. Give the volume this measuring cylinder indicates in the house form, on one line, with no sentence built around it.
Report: 790 mL
